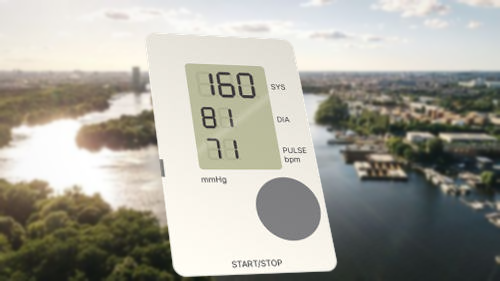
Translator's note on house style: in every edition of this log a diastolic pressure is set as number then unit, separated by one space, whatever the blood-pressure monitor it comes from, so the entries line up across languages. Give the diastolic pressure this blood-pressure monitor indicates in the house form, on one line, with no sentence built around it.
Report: 81 mmHg
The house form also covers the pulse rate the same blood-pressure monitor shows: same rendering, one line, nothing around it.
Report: 71 bpm
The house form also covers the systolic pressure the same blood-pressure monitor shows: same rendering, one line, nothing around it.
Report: 160 mmHg
